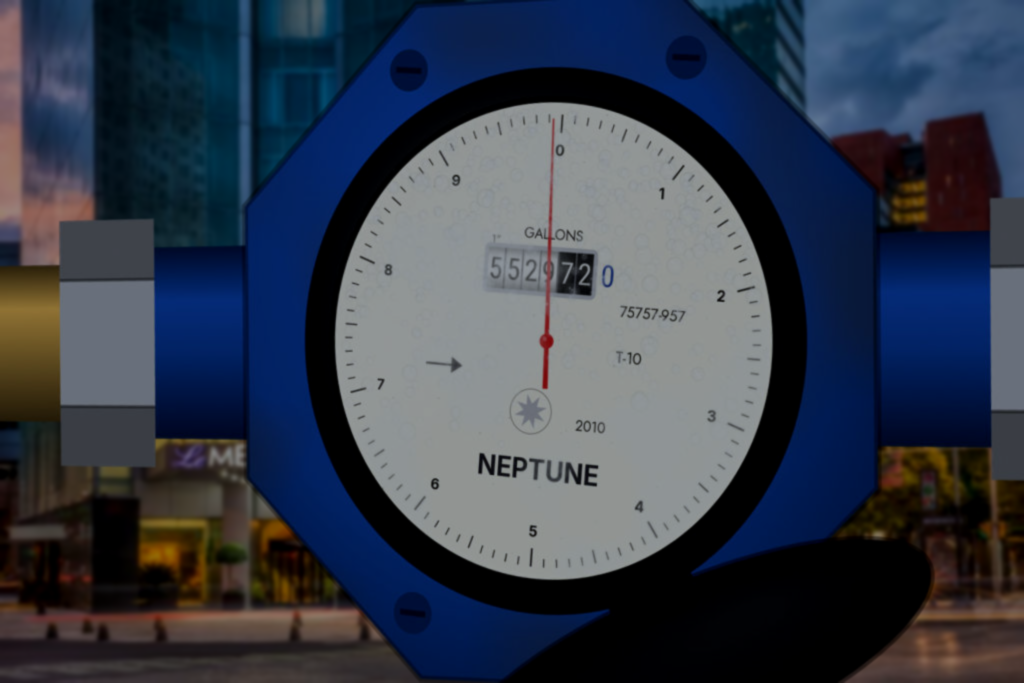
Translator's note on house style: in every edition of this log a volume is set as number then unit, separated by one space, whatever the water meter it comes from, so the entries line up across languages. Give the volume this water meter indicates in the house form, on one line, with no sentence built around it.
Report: 5529719.9 gal
